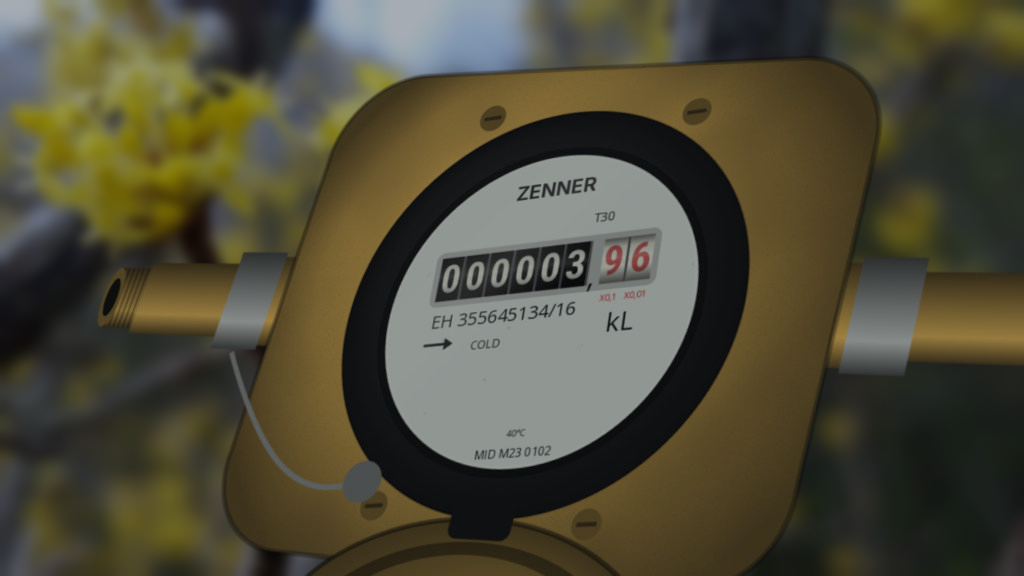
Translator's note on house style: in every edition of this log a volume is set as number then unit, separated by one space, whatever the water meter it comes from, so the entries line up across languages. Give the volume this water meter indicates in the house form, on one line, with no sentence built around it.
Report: 3.96 kL
